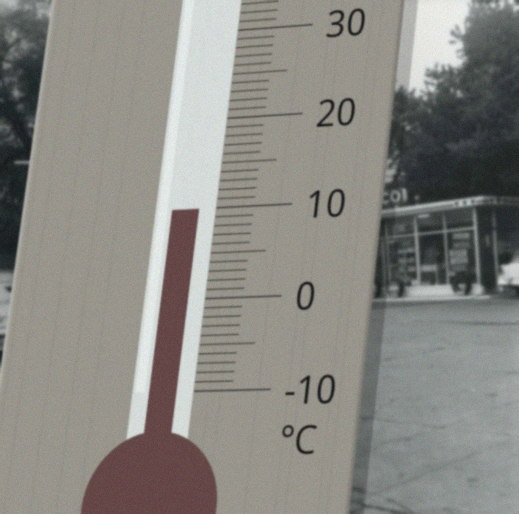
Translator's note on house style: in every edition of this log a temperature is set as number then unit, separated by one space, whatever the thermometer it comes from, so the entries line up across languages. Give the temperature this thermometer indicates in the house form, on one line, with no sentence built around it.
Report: 10 °C
